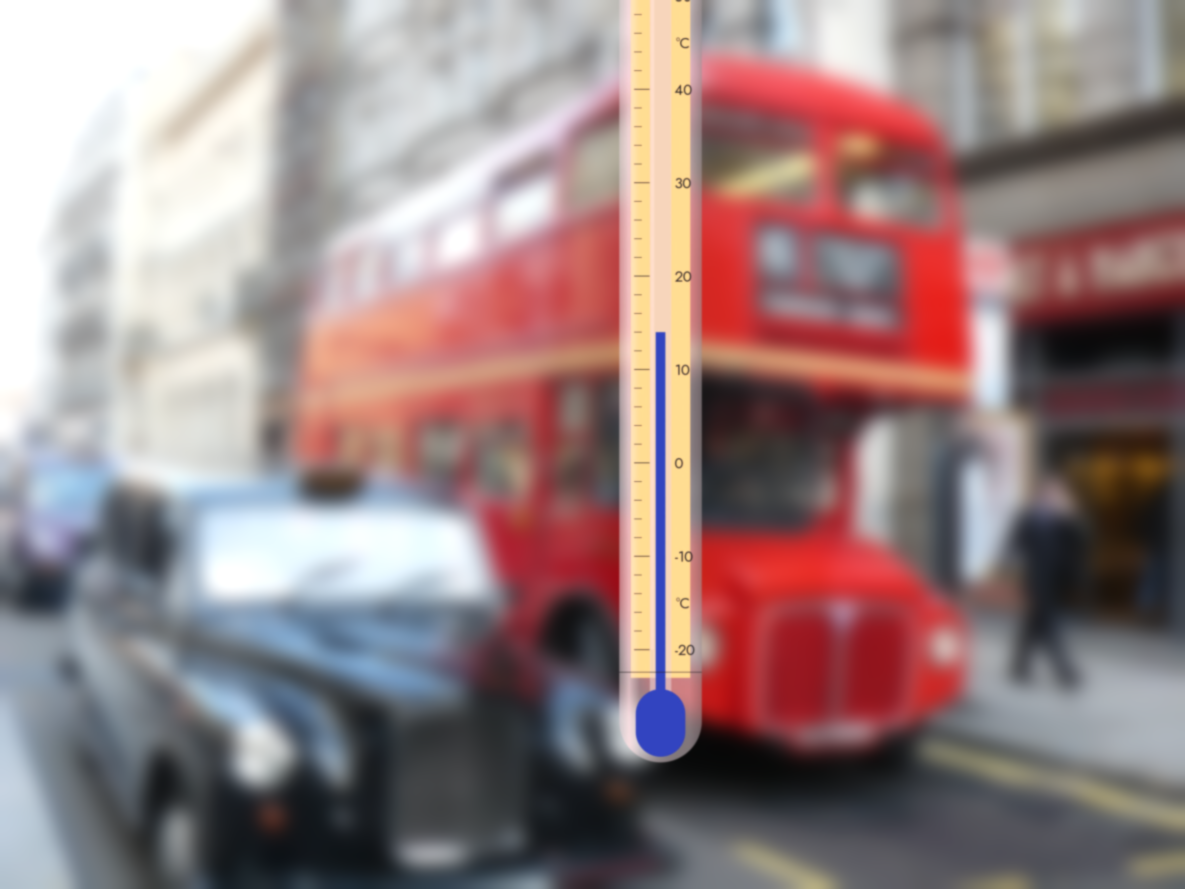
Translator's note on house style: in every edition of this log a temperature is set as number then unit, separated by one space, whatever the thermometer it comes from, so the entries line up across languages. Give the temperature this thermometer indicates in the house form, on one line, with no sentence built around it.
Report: 14 °C
